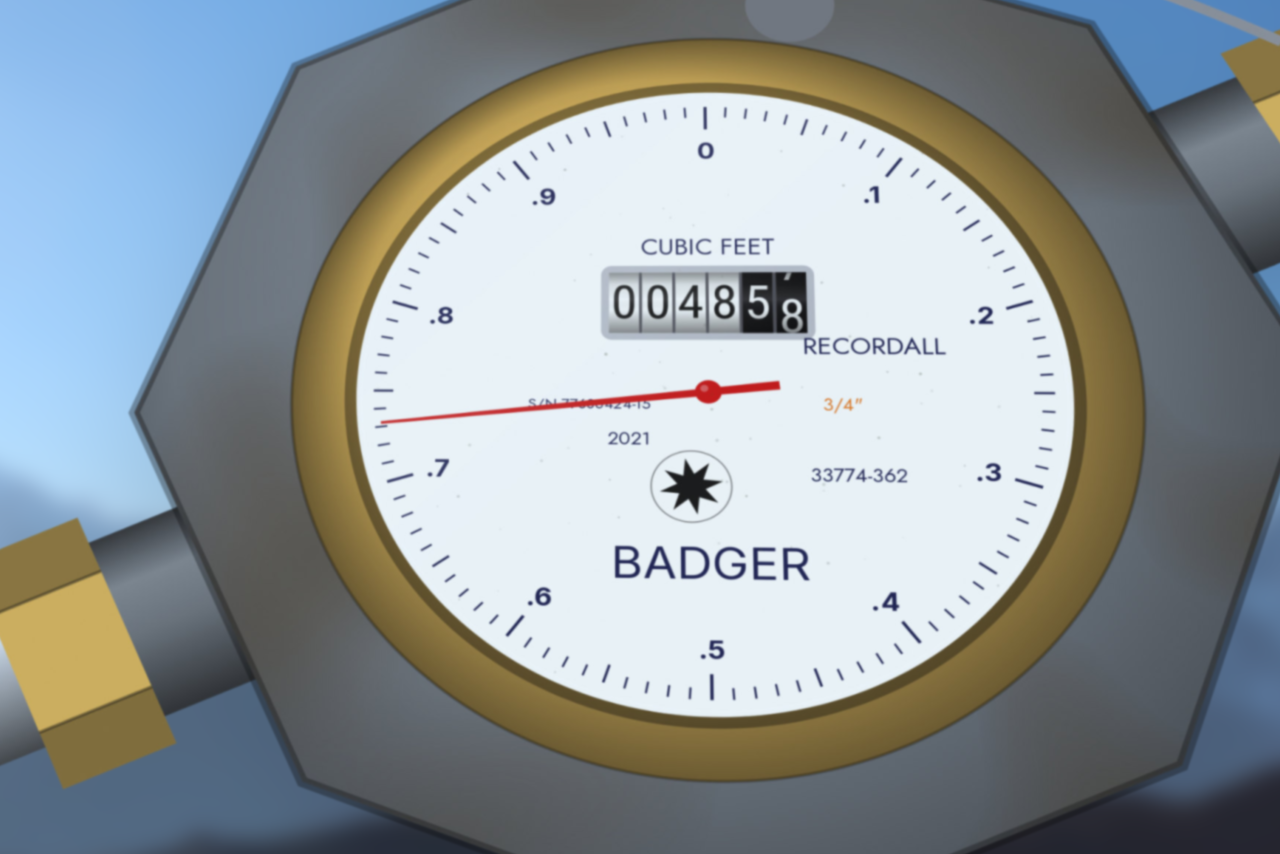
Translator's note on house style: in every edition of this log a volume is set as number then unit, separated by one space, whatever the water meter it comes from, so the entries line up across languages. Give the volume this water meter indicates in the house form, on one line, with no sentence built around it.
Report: 4857.73 ft³
